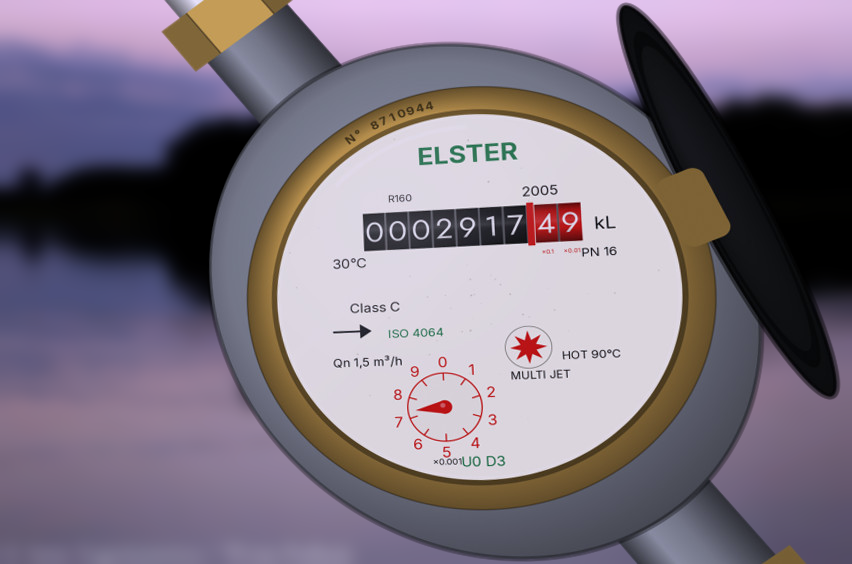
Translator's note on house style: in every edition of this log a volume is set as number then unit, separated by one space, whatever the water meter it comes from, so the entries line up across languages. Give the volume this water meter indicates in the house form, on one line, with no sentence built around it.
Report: 2917.497 kL
